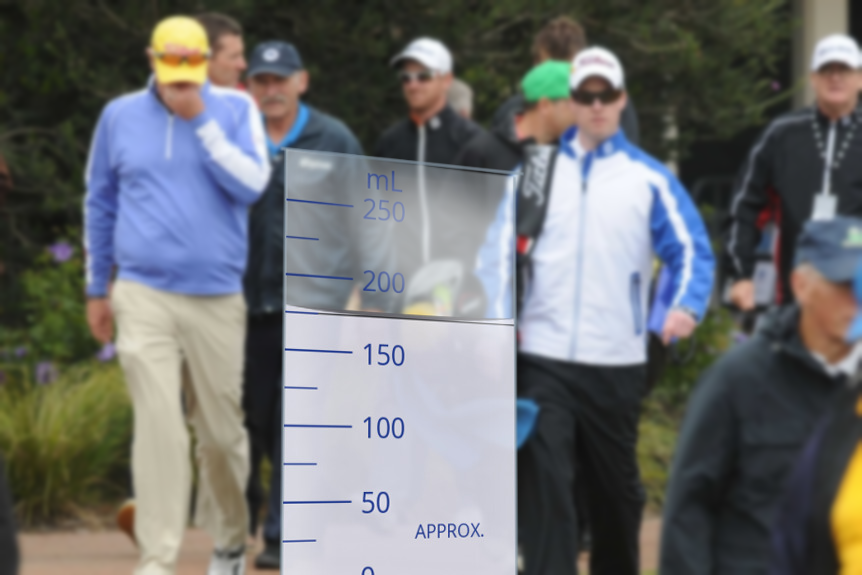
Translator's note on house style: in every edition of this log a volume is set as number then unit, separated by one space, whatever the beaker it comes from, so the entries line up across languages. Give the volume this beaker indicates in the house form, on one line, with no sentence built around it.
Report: 175 mL
